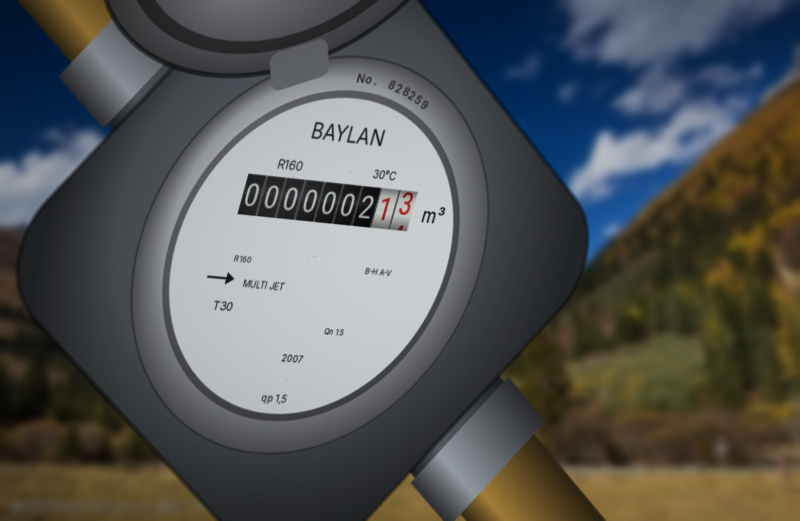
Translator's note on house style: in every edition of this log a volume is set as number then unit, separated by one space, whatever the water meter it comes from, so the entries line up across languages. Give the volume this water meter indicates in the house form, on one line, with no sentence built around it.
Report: 2.13 m³
